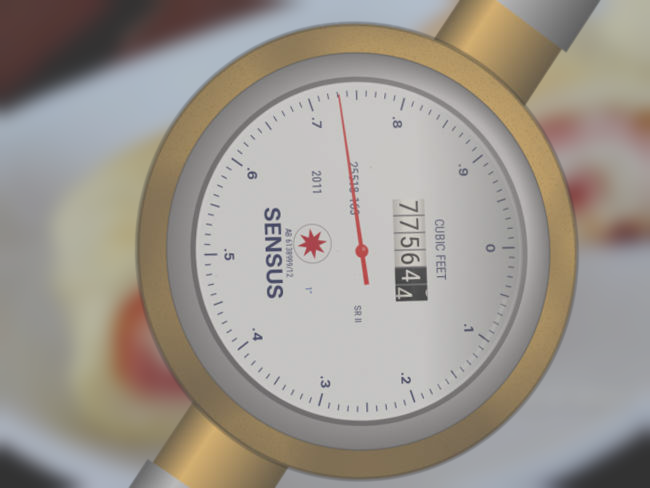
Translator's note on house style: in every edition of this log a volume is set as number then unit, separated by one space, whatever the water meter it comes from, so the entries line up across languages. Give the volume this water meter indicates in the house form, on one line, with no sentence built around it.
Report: 775643.73 ft³
